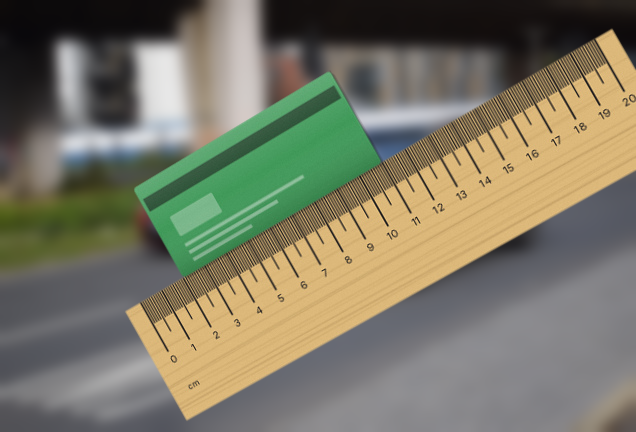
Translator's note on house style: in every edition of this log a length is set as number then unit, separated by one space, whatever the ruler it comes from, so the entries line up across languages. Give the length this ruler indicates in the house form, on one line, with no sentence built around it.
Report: 9 cm
